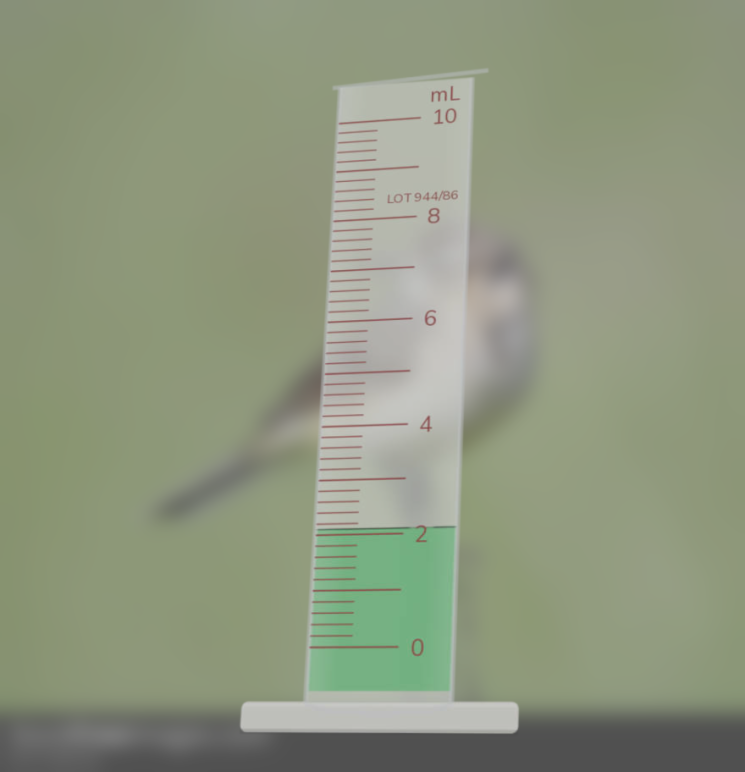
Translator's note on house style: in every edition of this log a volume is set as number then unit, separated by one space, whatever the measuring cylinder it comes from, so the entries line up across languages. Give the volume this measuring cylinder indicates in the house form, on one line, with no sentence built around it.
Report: 2.1 mL
